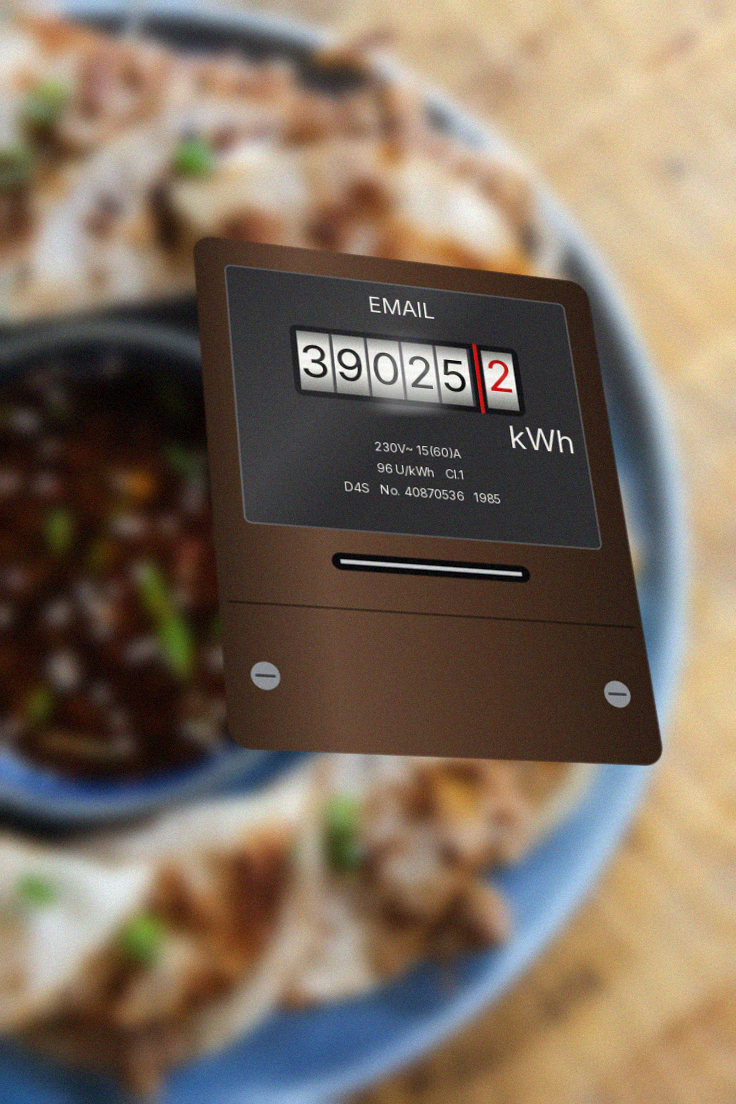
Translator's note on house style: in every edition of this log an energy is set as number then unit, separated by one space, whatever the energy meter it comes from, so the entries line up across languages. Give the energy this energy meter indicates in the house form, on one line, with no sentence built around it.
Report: 39025.2 kWh
